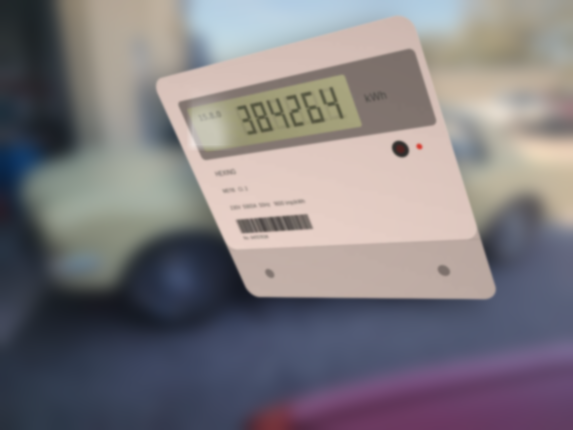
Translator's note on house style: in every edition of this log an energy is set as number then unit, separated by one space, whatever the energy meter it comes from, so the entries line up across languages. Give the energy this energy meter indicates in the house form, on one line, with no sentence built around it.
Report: 384264 kWh
